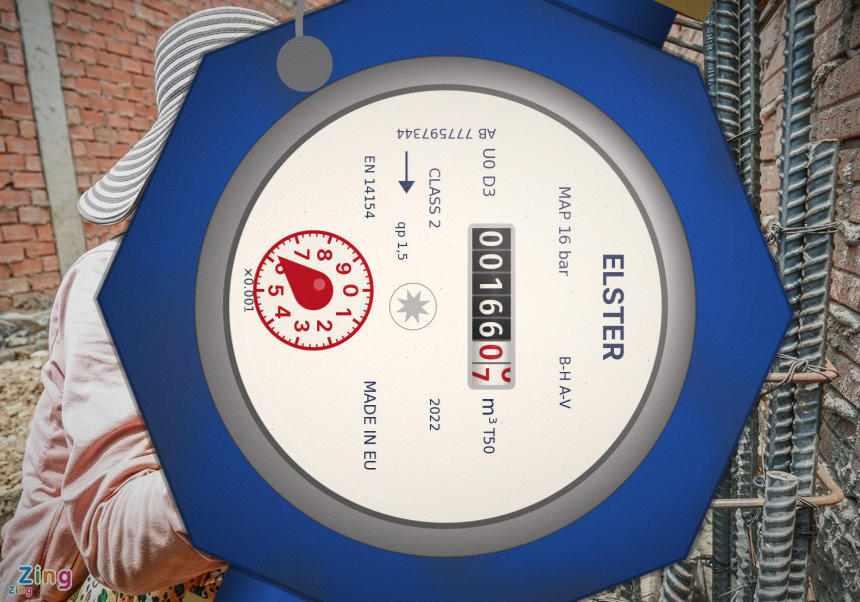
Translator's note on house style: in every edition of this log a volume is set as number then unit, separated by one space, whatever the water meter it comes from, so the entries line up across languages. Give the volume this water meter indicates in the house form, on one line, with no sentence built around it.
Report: 166.066 m³
